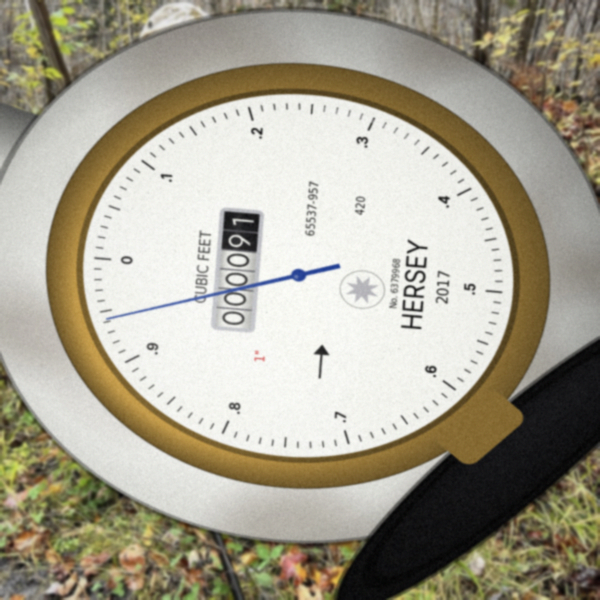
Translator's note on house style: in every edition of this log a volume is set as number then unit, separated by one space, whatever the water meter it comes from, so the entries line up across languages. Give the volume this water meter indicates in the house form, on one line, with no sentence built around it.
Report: 90.94 ft³
